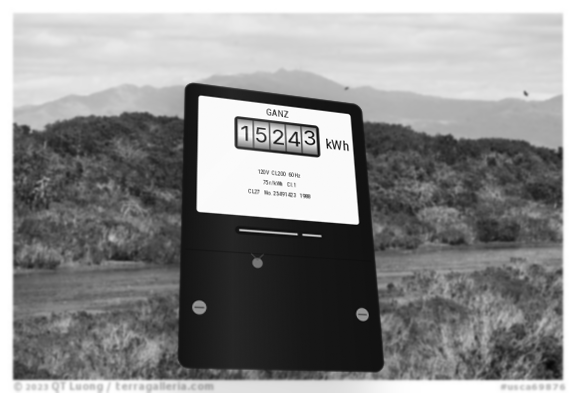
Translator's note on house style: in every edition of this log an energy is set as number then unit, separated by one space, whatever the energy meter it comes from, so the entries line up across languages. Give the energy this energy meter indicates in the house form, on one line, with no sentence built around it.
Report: 15243 kWh
